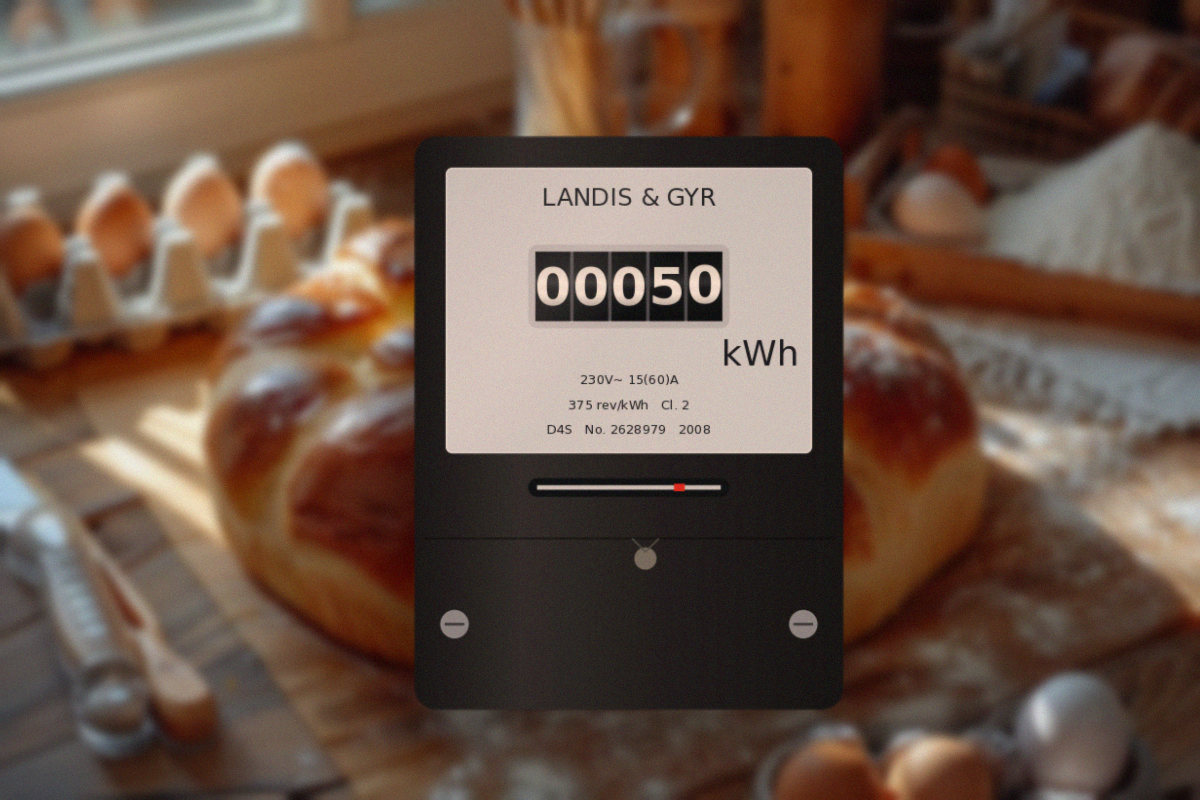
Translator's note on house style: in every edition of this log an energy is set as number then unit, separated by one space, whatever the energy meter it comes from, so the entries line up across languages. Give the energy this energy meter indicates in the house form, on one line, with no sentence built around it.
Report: 50 kWh
